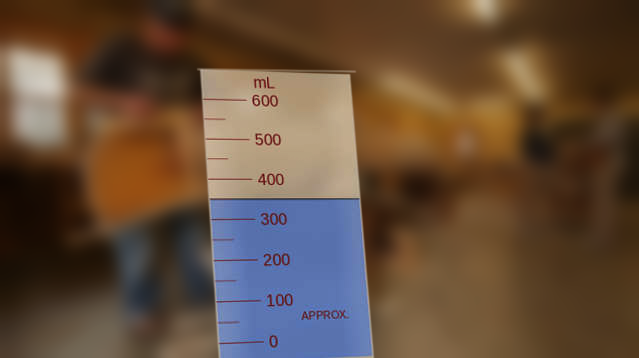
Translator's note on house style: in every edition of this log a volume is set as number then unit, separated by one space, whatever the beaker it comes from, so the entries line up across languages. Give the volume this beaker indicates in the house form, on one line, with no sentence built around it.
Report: 350 mL
